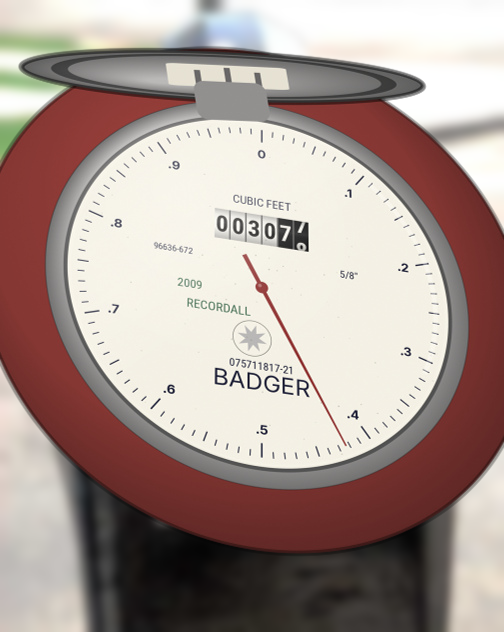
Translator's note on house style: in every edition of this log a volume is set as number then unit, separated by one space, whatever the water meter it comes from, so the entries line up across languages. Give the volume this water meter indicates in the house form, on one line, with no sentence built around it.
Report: 3077.42 ft³
